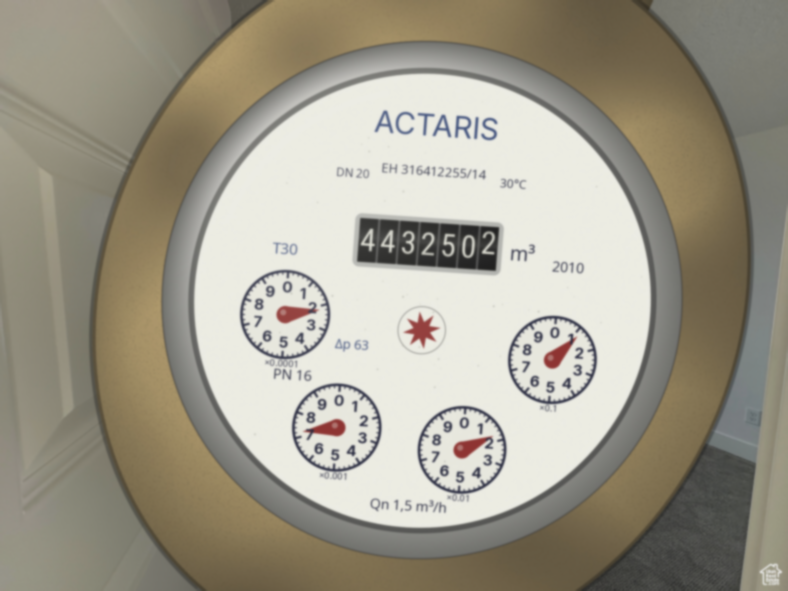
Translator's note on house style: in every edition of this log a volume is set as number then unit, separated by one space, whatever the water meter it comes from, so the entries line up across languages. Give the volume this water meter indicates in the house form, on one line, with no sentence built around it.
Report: 4432502.1172 m³
